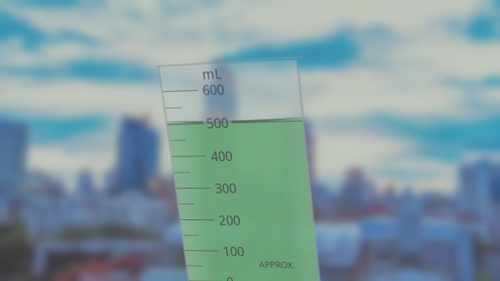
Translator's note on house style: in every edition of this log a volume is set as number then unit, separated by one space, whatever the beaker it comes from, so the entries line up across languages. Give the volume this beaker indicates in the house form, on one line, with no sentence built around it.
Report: 500 mL
